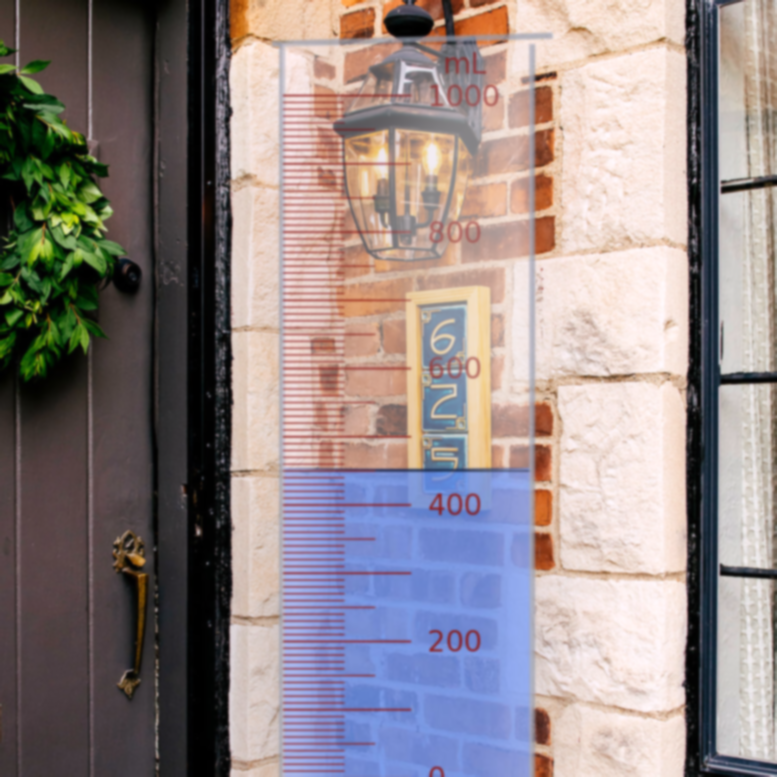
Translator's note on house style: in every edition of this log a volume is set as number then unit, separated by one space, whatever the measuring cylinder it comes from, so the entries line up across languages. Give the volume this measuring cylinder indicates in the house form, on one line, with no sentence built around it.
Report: 450 mL
